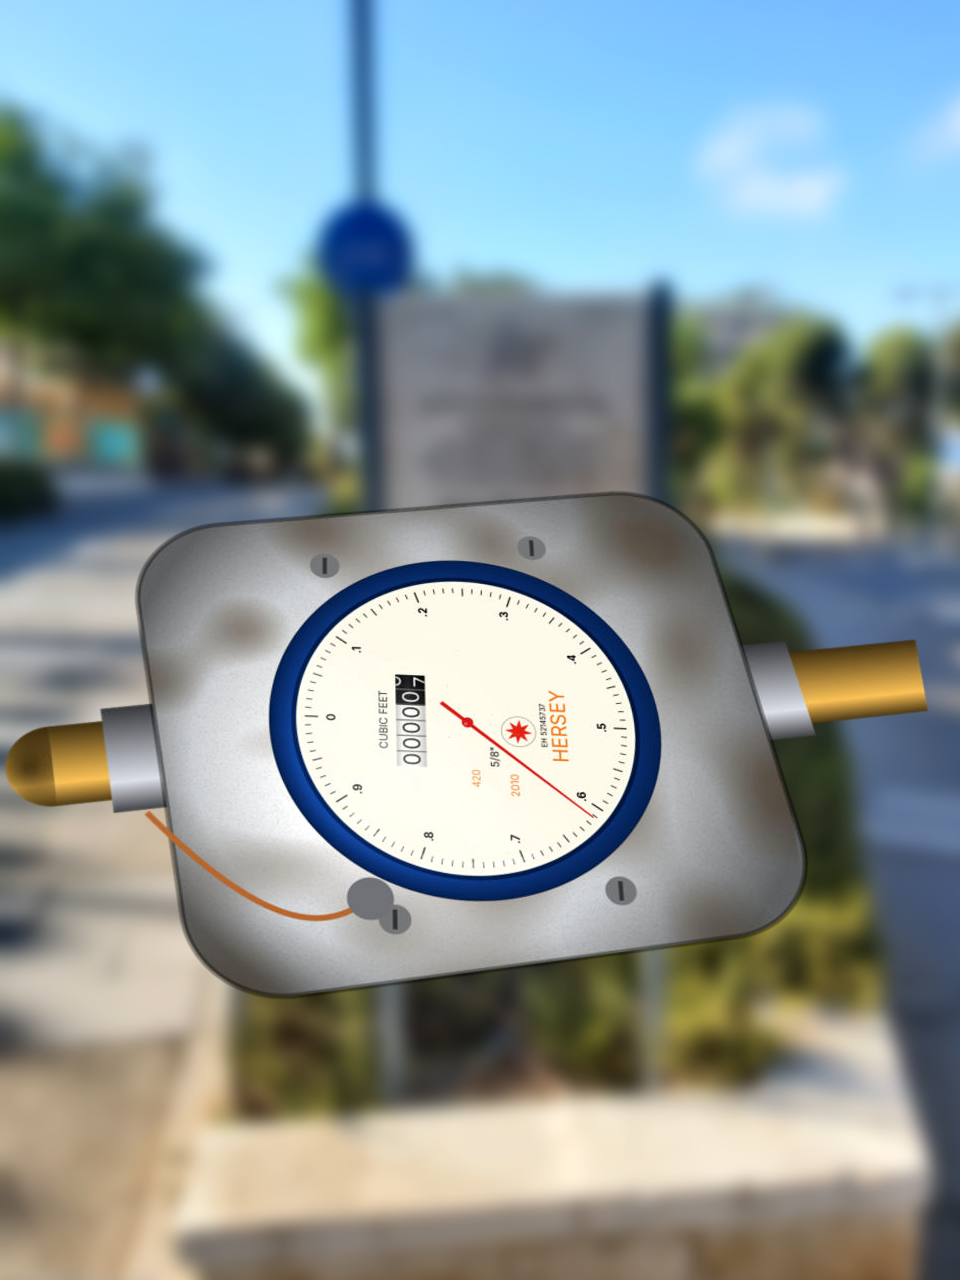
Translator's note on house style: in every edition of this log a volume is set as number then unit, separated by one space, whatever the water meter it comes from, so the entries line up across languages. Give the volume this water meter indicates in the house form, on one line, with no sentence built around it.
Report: 6.61 ft³
